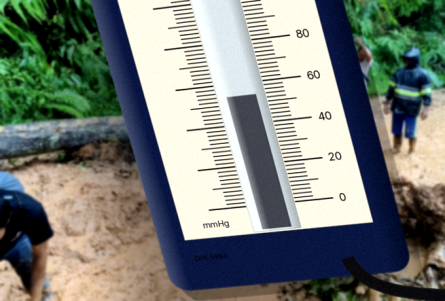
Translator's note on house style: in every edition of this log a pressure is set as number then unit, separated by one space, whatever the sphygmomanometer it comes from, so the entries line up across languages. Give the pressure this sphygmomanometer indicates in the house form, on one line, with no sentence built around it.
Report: 54 mmHg
